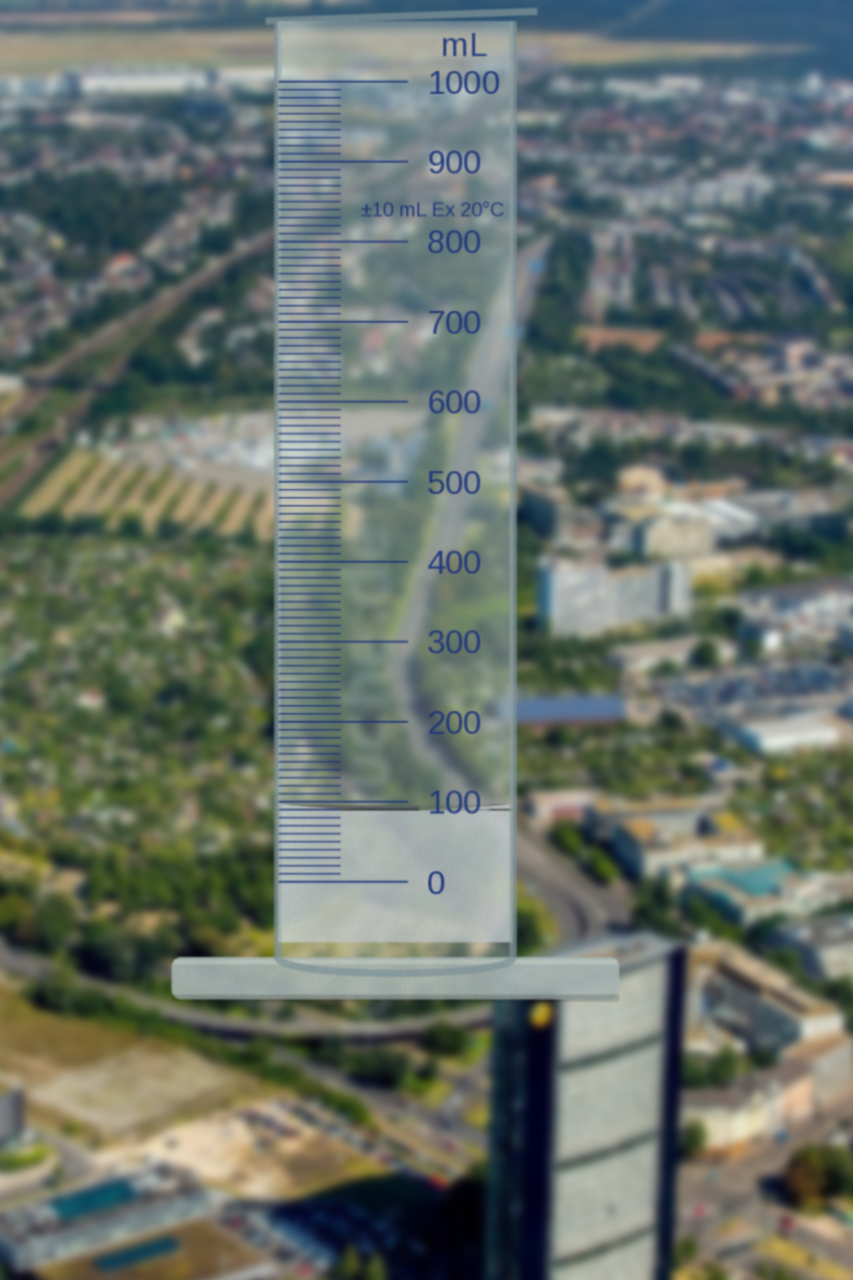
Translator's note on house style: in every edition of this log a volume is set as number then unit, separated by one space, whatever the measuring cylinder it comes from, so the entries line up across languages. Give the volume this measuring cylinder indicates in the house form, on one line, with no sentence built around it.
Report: 90 mL
